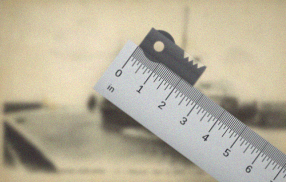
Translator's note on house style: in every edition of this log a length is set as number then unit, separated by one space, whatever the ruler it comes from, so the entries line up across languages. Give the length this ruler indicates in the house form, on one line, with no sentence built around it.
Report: 2.5 in
